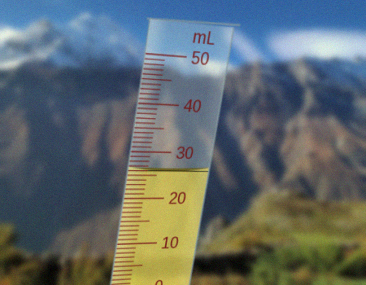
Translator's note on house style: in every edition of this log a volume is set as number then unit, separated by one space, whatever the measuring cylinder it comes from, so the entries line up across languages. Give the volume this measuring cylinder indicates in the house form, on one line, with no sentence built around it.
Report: 26 mL
